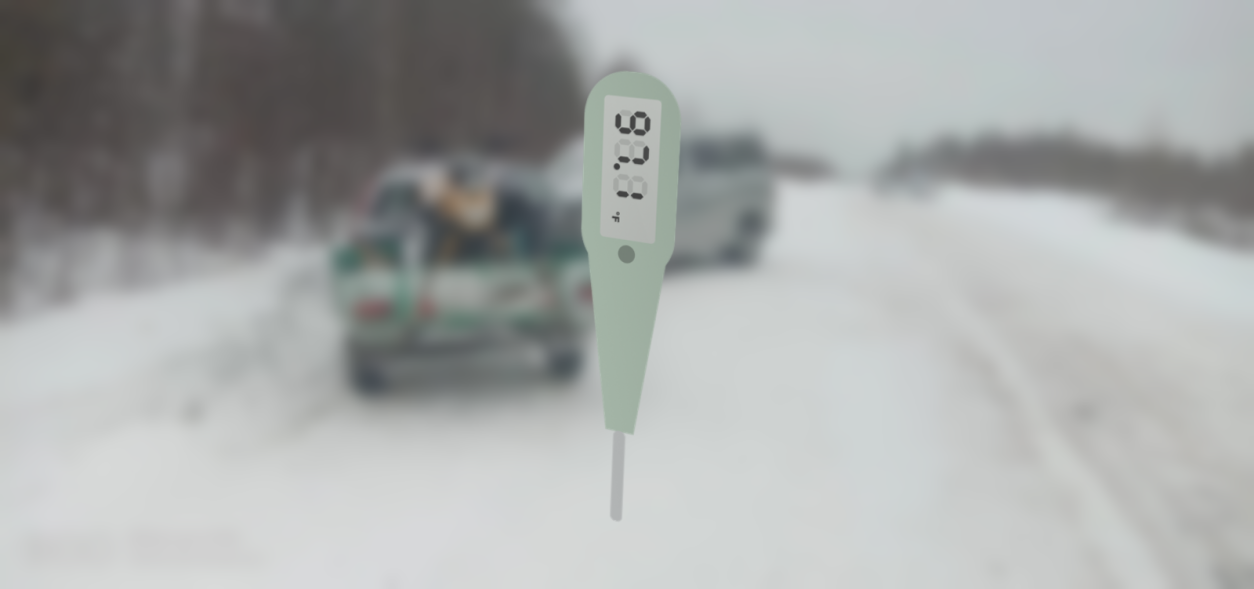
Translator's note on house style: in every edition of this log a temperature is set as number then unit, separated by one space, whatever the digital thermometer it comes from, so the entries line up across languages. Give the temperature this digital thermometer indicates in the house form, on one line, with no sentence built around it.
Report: 97.1 °F
